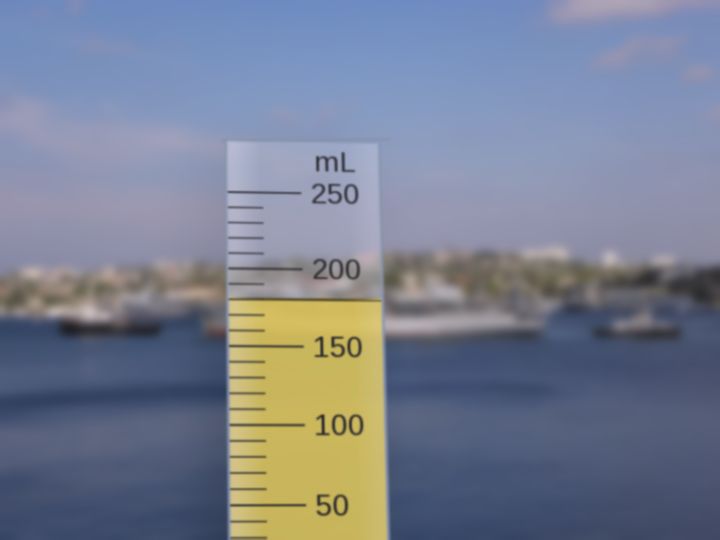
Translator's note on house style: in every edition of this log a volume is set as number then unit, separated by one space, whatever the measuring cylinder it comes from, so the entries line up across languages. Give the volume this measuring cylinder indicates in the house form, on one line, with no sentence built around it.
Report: 180 mL
